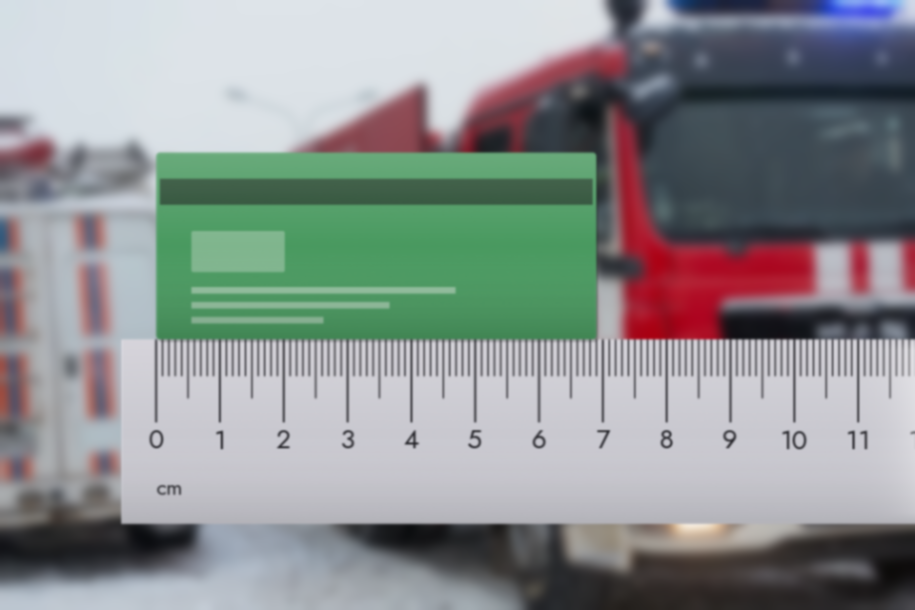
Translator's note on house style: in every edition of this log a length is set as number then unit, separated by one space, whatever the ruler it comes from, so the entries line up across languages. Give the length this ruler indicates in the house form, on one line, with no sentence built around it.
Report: 6.9 cm
